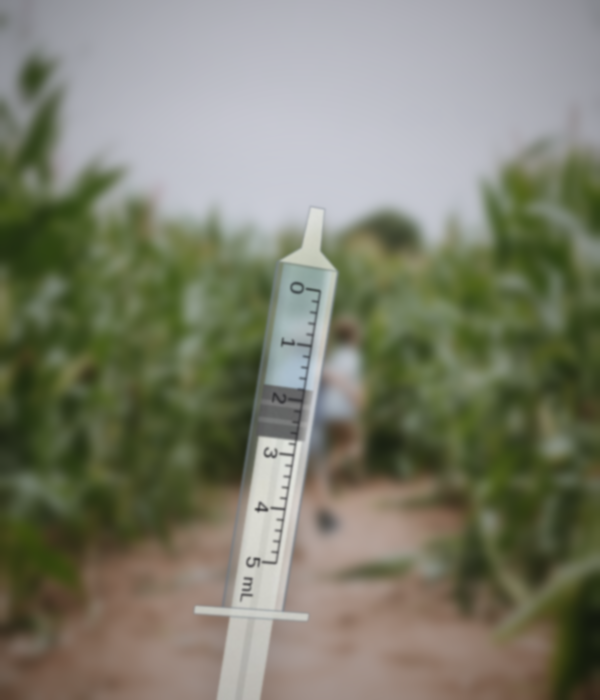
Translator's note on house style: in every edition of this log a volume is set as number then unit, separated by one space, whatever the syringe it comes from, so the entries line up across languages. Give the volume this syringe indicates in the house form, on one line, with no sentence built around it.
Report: 1.8 mL
